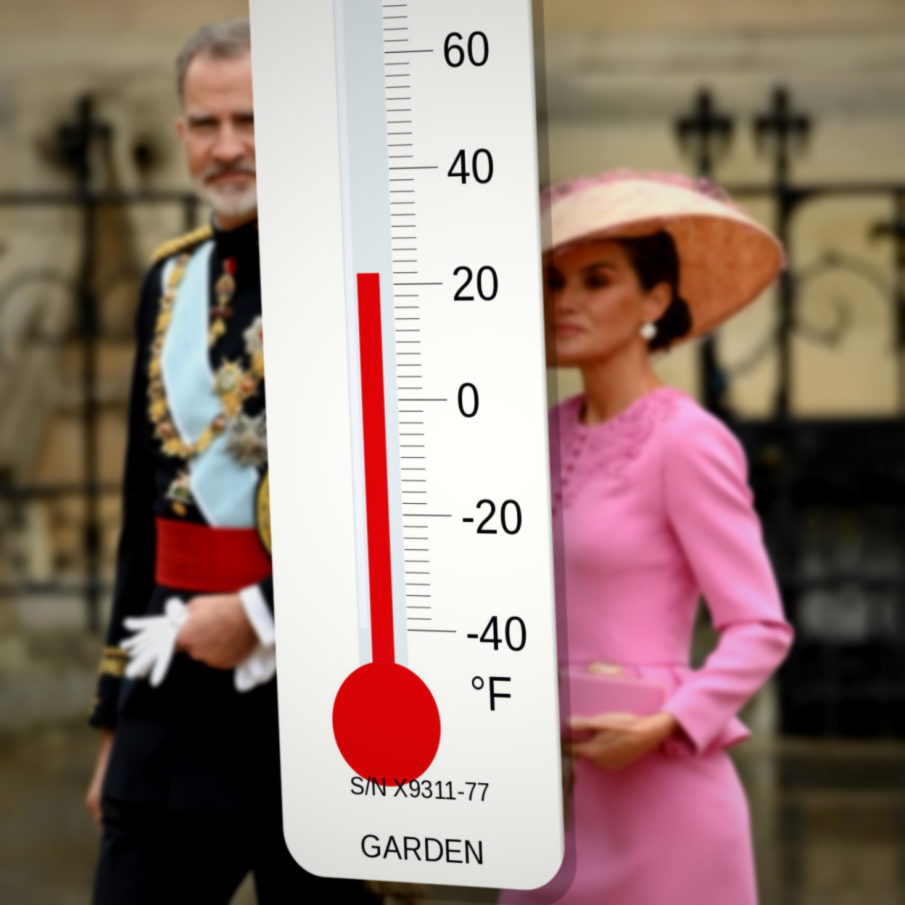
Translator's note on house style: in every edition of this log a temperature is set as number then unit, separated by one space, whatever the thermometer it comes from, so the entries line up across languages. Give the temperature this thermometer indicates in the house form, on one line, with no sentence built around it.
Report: 22 °F
